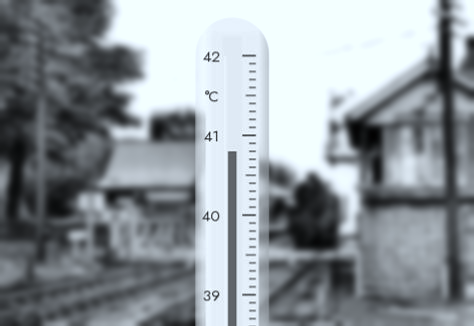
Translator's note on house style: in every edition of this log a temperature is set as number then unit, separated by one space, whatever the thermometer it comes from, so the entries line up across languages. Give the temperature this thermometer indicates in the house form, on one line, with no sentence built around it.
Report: 40.8 °C
